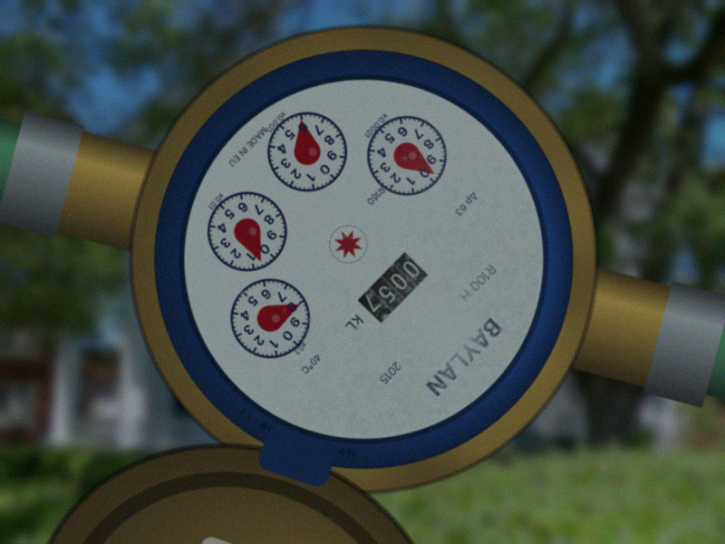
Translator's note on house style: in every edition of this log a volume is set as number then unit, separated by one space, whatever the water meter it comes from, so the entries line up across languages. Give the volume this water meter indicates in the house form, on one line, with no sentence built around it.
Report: 56.8059 kL
